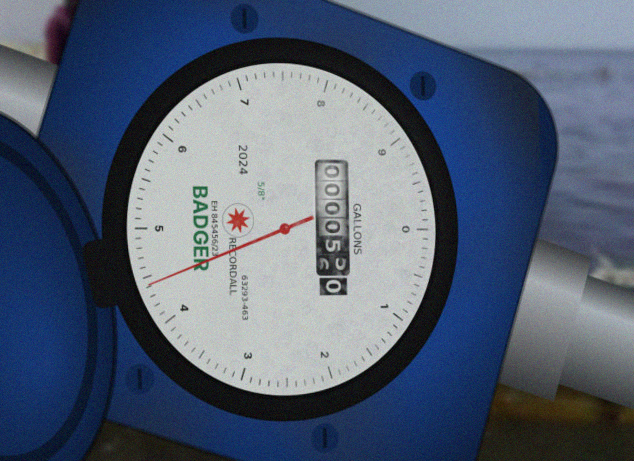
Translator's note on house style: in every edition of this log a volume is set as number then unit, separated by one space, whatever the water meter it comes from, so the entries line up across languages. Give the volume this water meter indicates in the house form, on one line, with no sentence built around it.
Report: 554.4 gal
